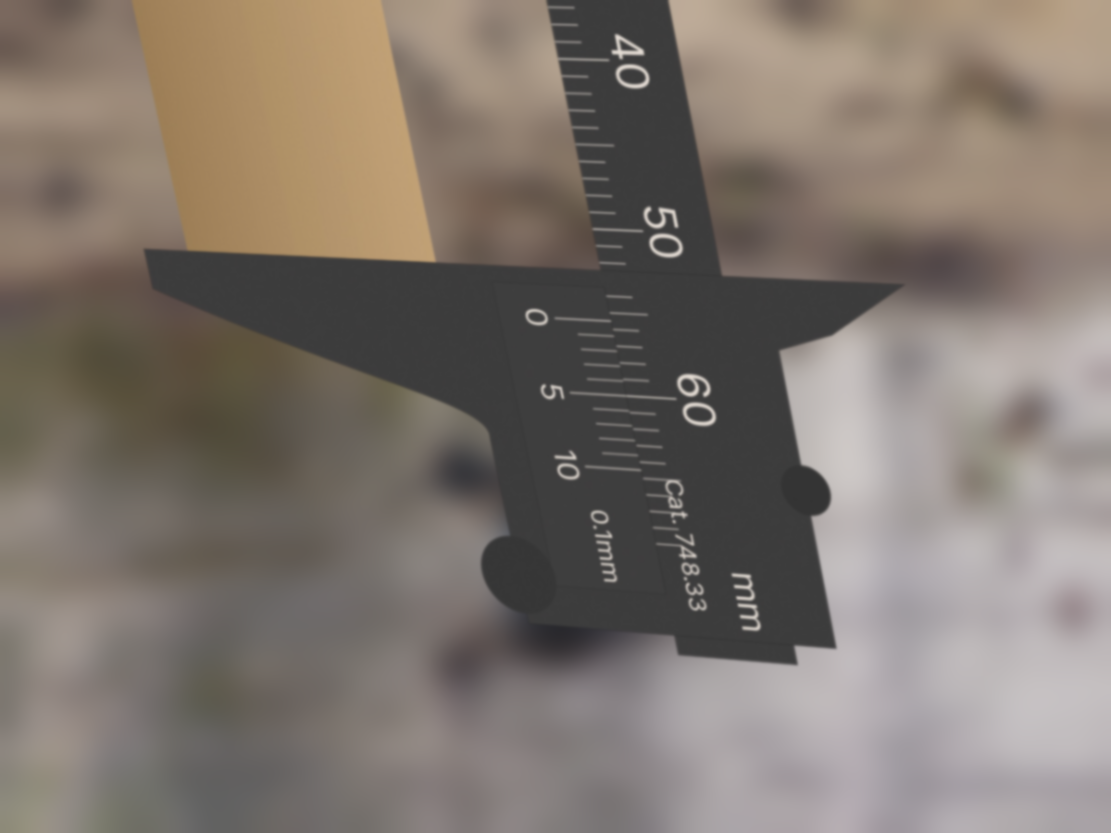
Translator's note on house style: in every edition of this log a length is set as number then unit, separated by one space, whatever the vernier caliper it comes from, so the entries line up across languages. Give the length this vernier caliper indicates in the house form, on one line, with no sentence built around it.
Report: 55.5 mm
